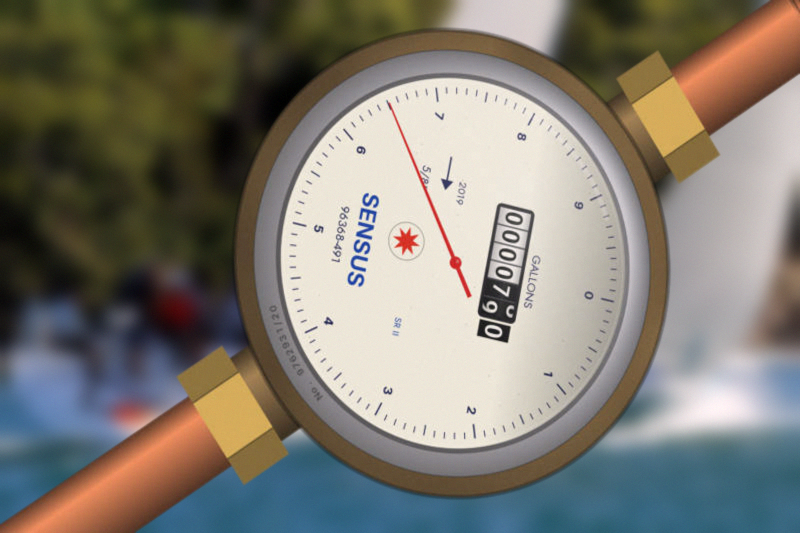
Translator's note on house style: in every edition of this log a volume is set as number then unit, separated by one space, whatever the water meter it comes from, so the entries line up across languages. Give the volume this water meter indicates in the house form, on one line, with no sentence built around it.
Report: 786.5 gal
